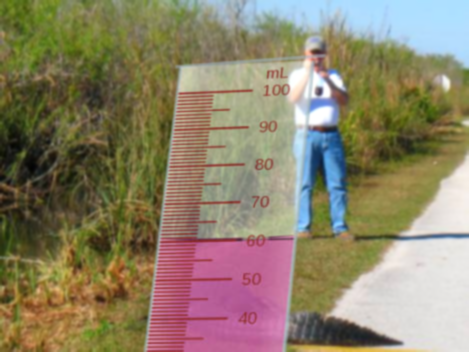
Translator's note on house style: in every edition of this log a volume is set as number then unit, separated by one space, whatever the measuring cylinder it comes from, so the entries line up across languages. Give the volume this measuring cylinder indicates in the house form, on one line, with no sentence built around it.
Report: 60 mL
